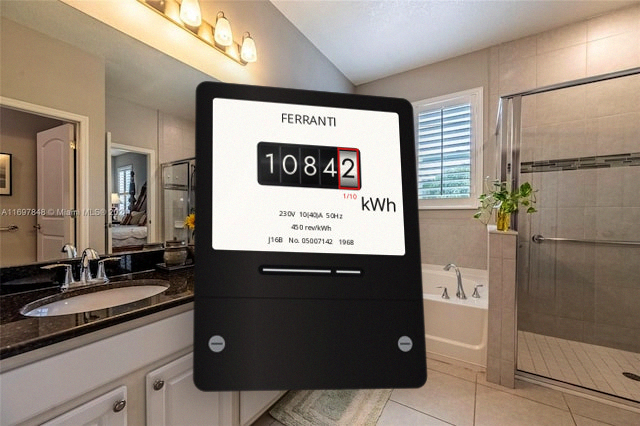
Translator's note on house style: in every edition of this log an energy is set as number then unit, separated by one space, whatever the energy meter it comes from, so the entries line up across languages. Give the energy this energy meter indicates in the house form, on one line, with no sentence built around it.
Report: 1084.2 kWh
